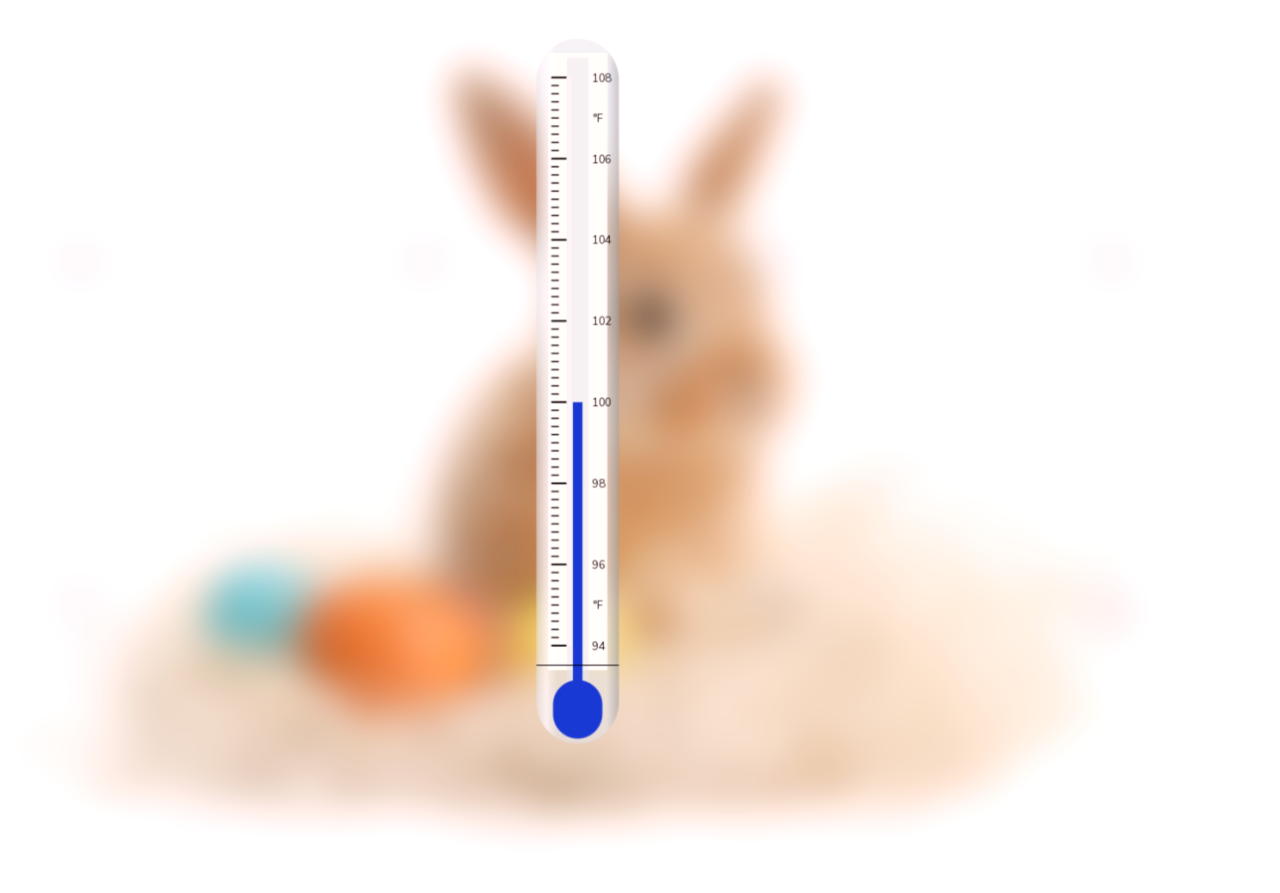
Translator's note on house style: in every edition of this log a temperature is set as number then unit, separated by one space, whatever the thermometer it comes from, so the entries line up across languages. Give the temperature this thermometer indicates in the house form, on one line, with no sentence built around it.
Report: 100 °F
